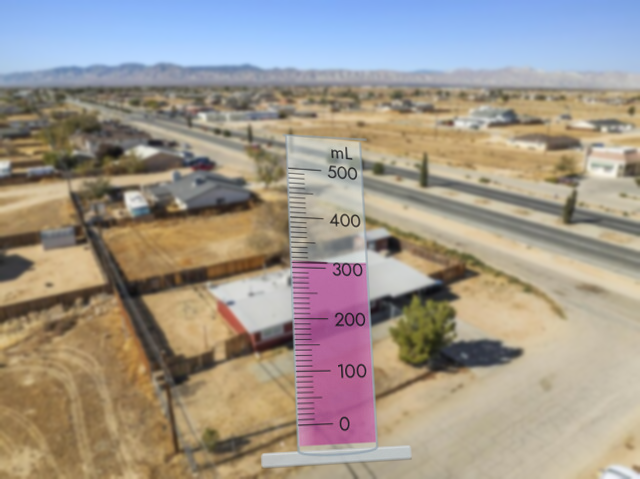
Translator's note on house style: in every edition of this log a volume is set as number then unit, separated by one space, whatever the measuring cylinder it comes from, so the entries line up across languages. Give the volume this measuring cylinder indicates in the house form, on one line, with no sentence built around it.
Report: 310 mL
